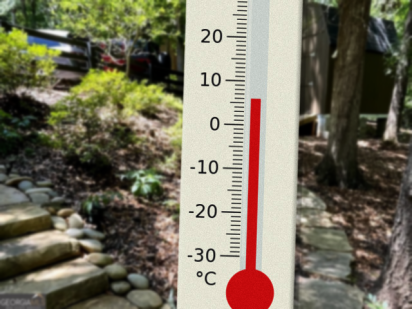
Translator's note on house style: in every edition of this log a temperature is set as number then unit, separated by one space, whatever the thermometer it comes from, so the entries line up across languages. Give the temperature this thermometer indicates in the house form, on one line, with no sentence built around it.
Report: 6 °C
